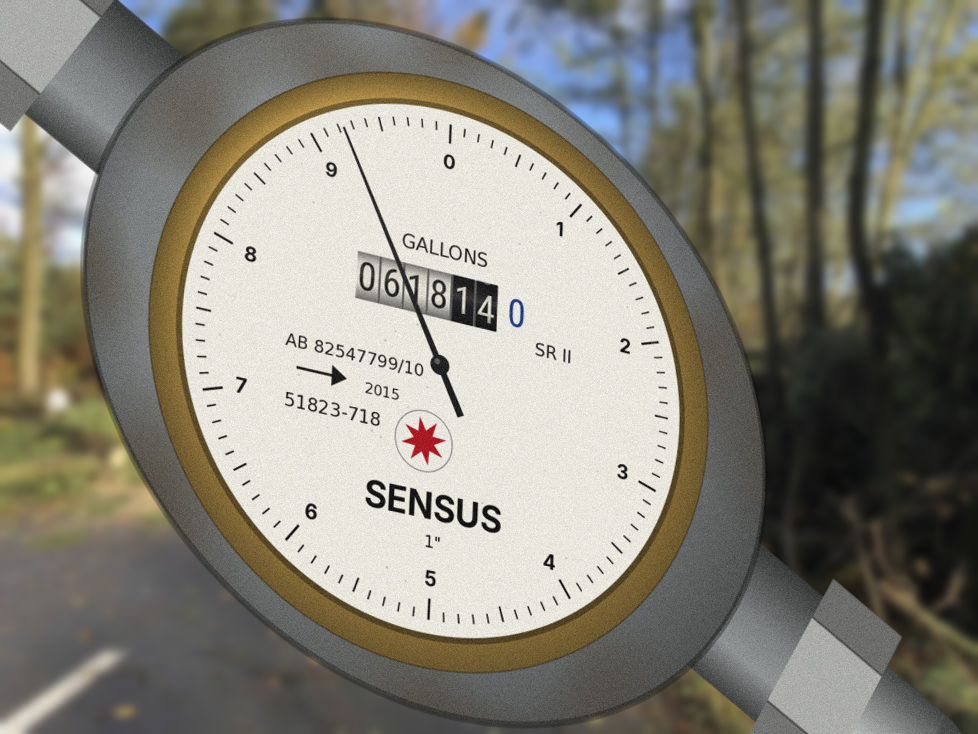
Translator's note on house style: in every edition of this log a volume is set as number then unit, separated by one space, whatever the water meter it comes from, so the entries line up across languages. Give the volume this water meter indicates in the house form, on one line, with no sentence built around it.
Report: 618139.2 gal
